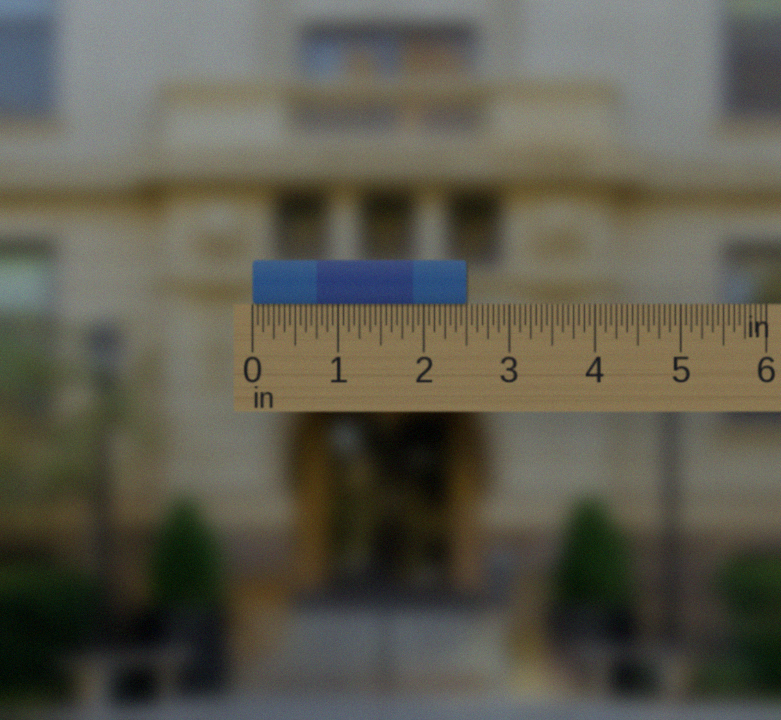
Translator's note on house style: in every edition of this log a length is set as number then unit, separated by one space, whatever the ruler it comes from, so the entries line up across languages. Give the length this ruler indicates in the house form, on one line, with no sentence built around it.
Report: 2.5 in
